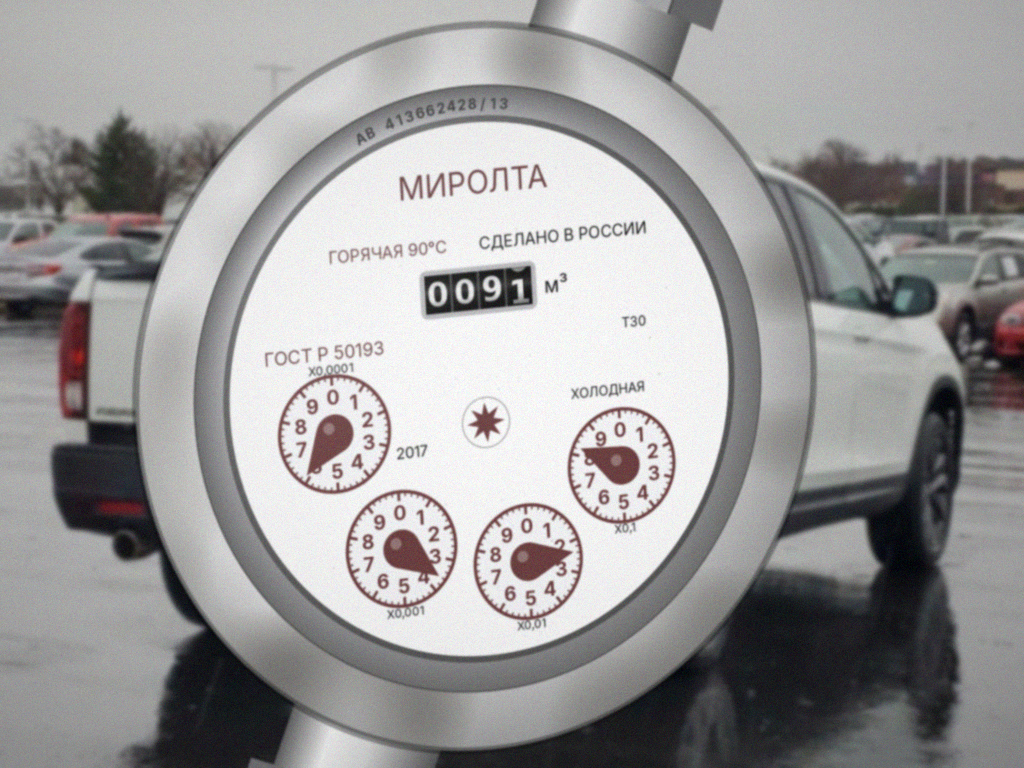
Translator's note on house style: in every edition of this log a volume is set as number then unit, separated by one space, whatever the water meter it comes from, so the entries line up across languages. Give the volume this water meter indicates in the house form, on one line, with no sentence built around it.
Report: 90.8236 m³
